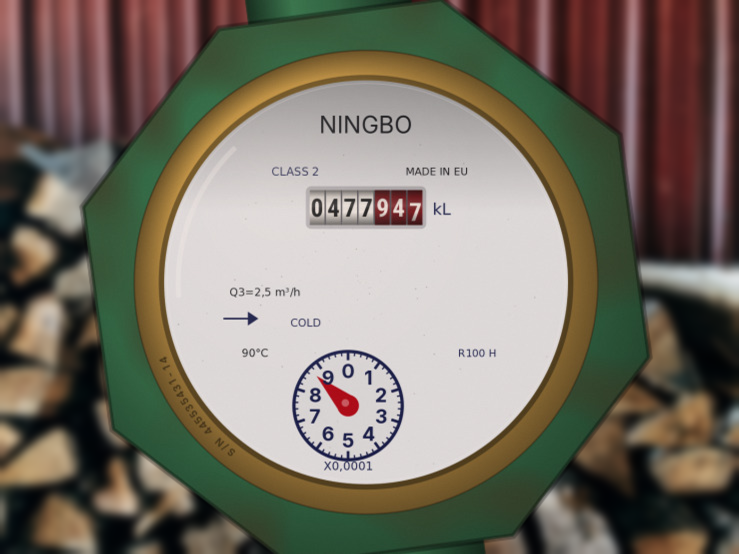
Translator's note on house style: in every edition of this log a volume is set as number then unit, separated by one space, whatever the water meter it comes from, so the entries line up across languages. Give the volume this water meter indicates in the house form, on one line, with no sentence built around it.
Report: 477.9468 kL
